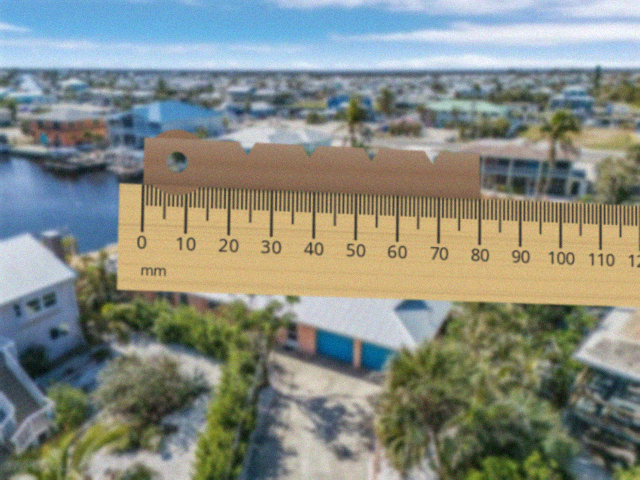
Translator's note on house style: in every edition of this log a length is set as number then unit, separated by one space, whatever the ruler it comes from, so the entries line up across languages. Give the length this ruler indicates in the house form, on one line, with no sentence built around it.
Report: 80 mm
